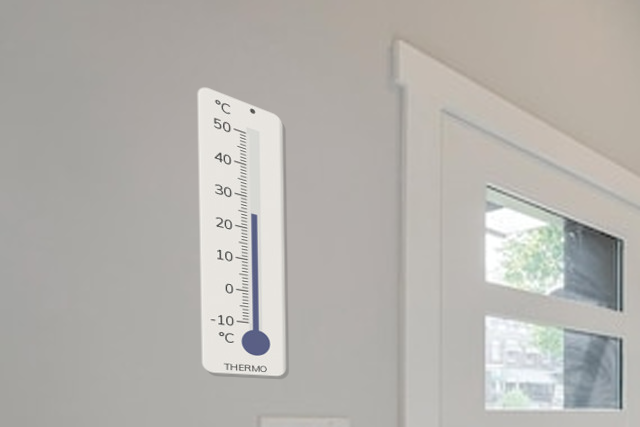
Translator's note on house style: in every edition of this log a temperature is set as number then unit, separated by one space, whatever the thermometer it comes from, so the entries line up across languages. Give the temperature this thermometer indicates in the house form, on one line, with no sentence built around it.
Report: 25 °C
